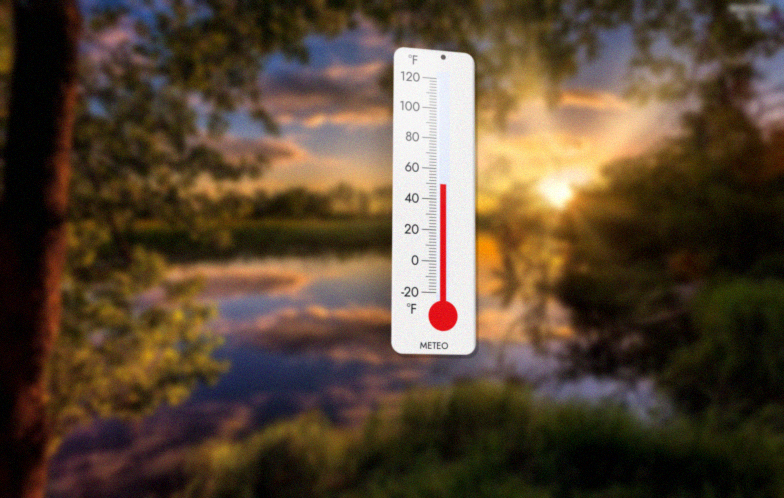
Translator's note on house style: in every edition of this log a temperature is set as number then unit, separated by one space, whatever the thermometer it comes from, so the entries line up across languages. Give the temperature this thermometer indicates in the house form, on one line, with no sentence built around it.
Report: 50 °F
